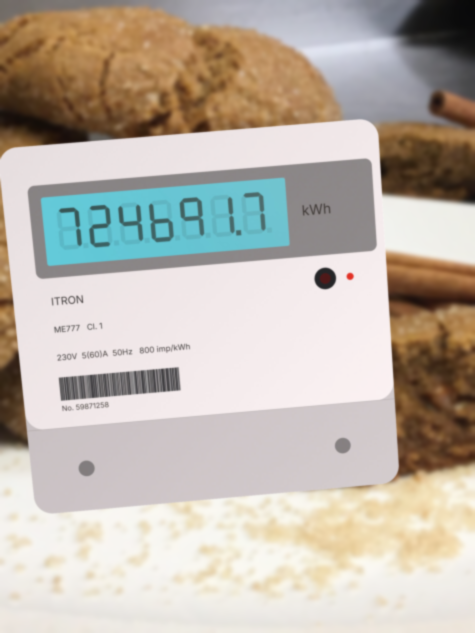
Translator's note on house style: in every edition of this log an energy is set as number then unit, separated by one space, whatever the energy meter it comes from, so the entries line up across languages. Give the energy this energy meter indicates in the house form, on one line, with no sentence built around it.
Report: 724691.7 kWh
